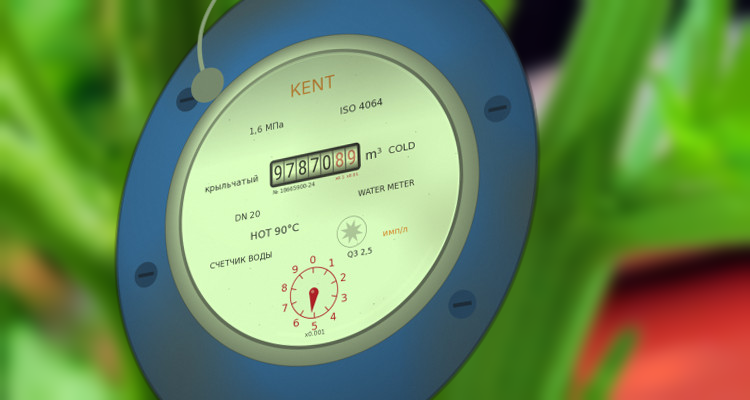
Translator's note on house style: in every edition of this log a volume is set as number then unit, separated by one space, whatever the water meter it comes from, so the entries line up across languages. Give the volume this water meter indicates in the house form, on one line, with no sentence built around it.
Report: 97870.895 m³
